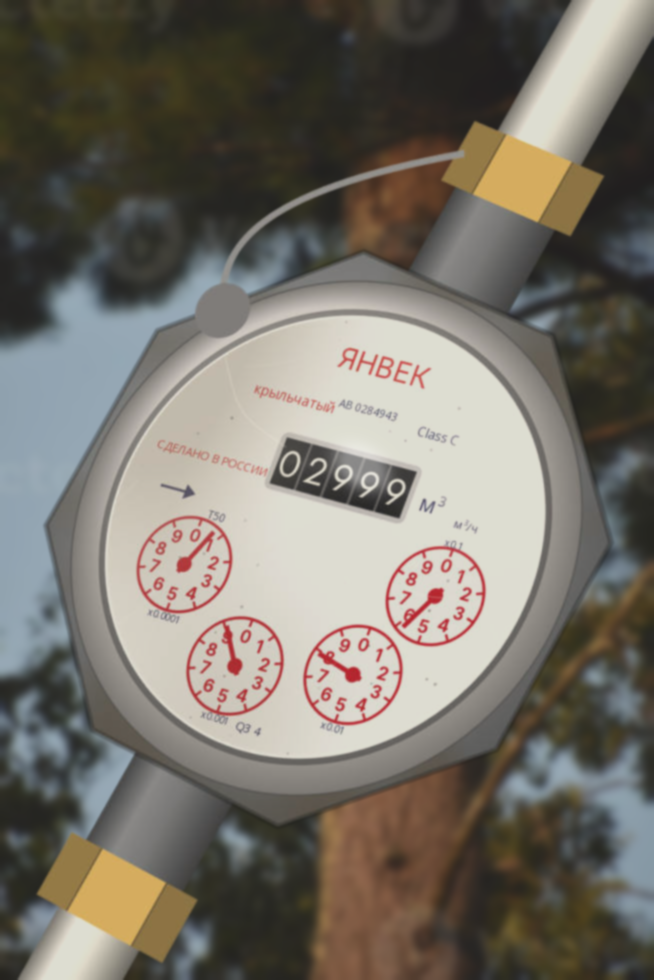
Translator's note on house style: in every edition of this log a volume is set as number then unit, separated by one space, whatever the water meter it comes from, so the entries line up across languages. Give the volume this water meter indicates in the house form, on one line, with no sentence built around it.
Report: 2999.5790 m³
